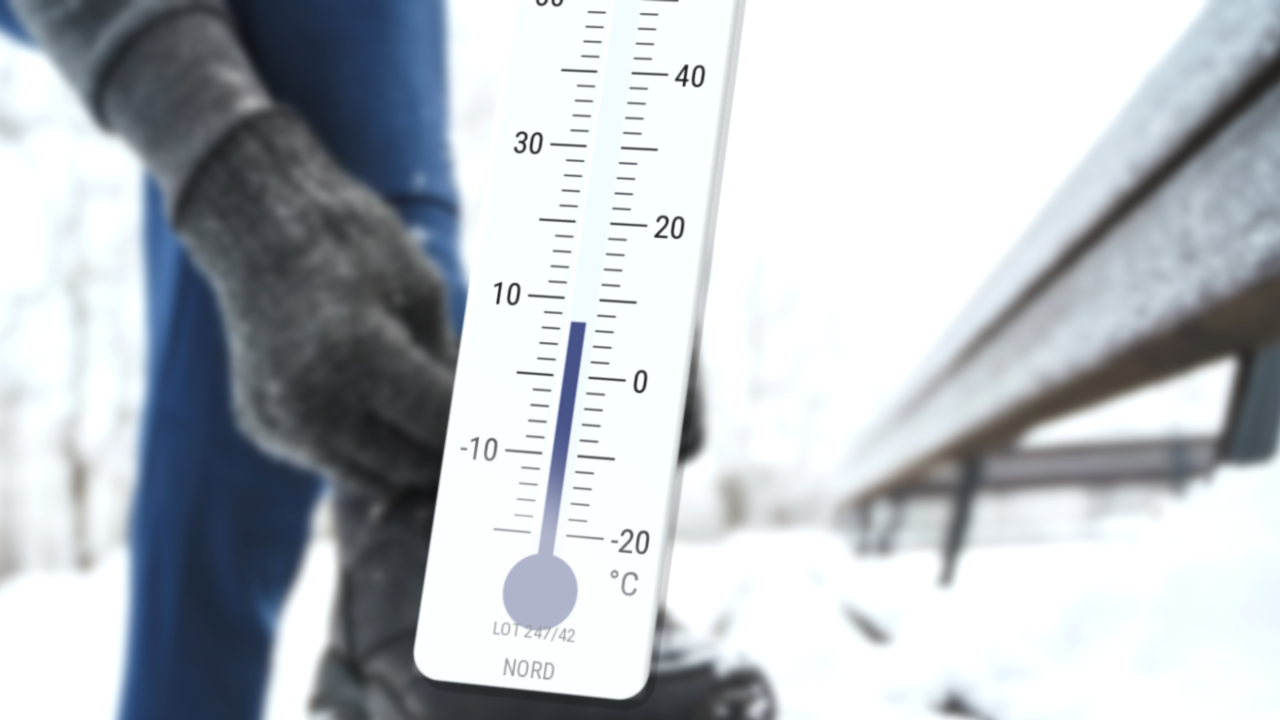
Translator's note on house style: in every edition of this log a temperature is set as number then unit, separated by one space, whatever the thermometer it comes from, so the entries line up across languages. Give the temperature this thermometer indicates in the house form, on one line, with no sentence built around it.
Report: 7 °C
